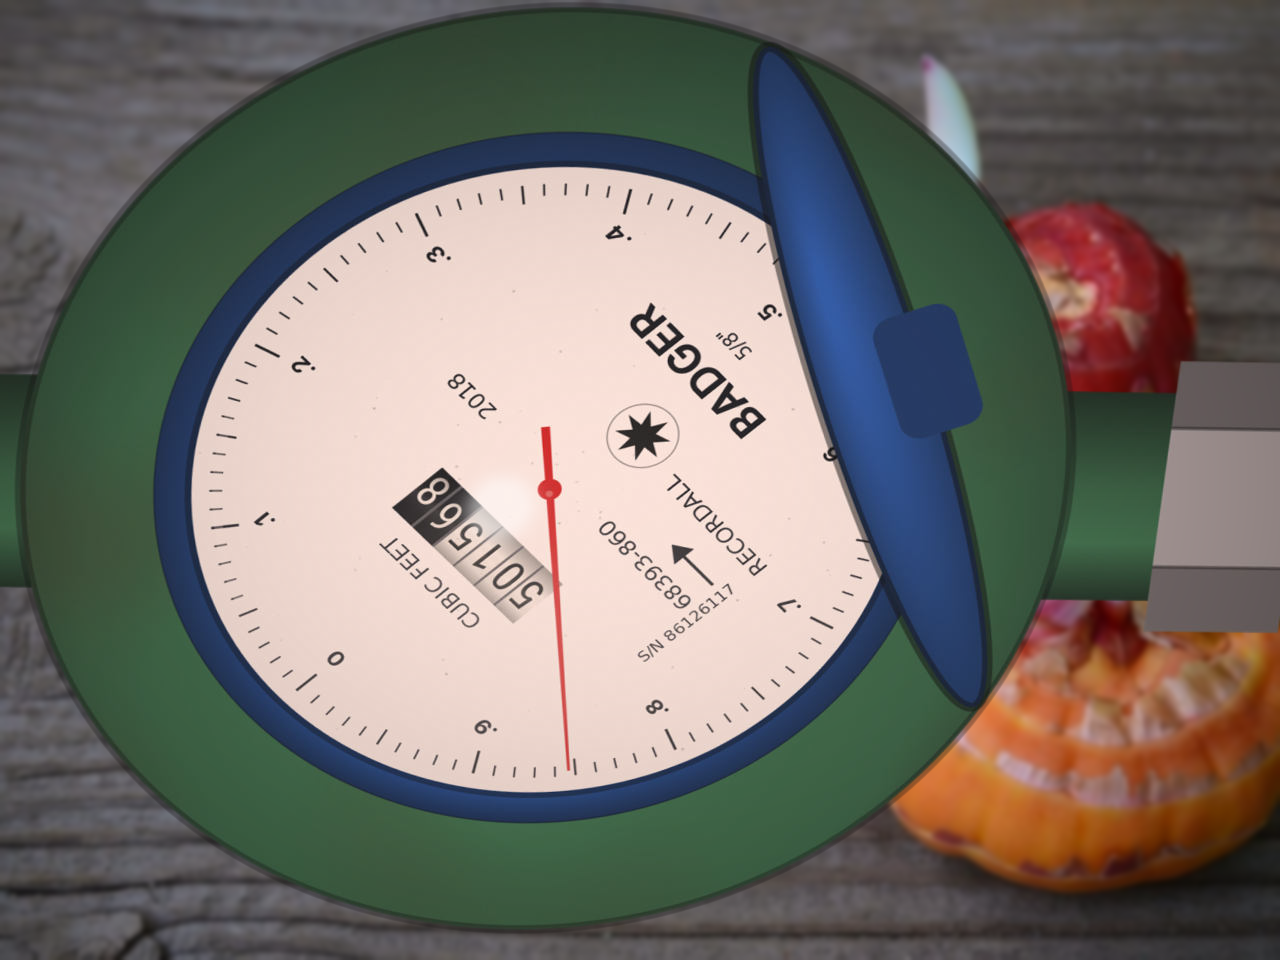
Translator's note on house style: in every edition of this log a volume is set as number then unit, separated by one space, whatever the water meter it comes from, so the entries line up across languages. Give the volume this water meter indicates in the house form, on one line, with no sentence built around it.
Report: 501567.85 ft³
